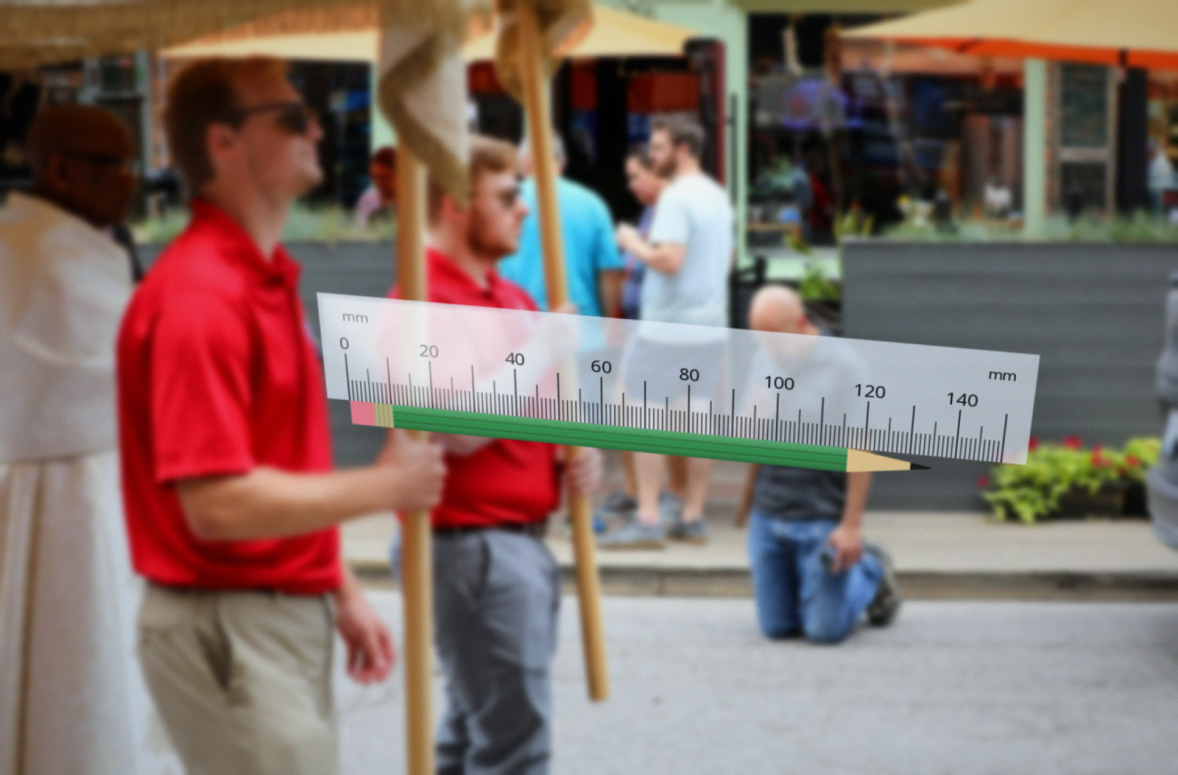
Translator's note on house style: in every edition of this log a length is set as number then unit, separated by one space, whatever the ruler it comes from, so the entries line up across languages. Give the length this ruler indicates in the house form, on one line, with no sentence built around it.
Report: 135 mm
